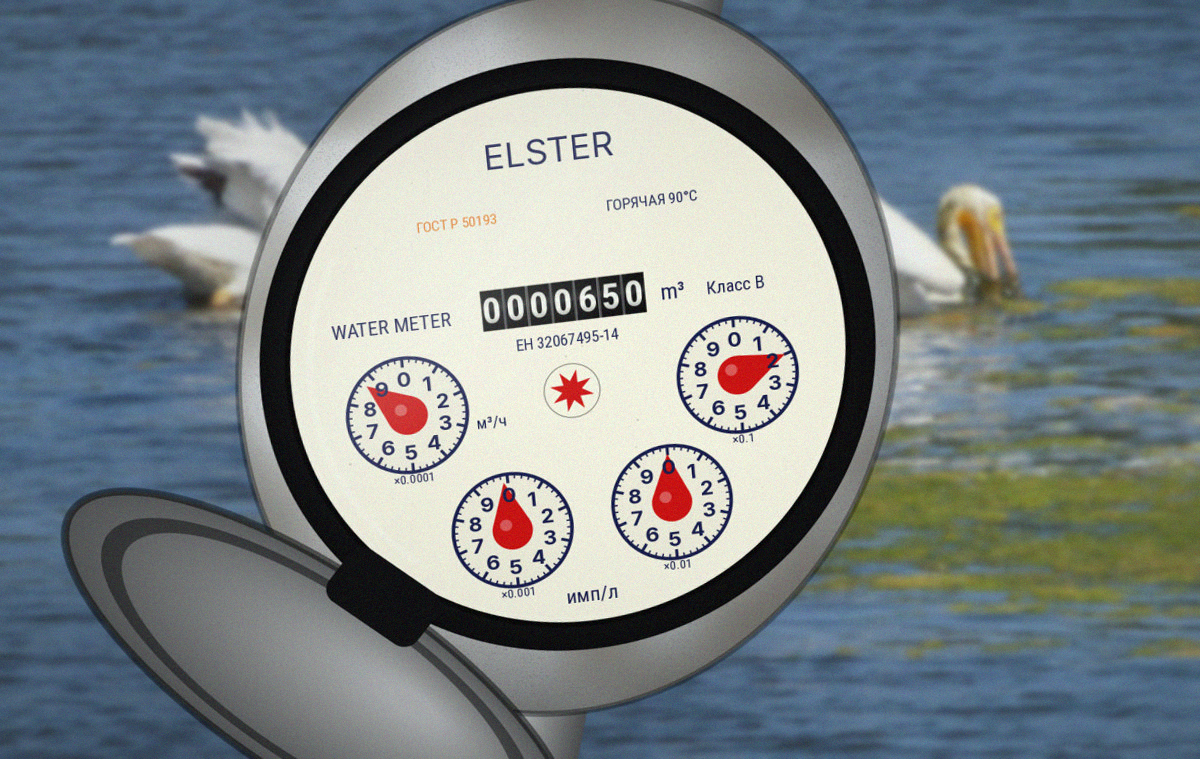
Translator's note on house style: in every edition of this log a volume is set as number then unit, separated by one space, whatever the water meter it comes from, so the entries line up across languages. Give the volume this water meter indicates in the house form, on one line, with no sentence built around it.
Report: 650.1998 m³
